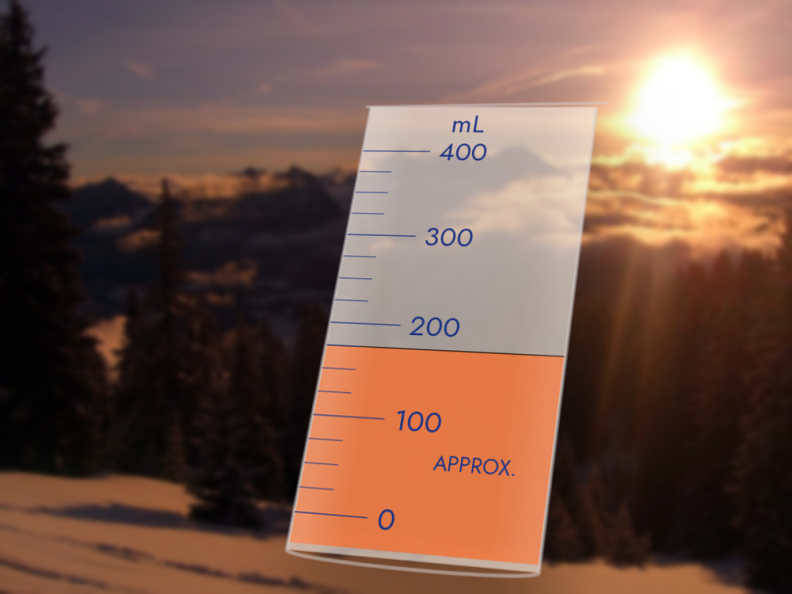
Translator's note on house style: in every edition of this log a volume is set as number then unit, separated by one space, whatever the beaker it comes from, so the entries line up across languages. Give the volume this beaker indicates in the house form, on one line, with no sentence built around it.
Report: 175 mL
